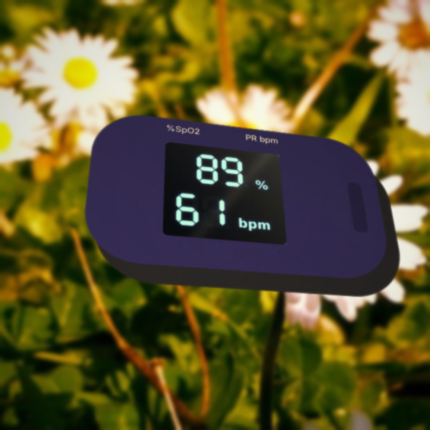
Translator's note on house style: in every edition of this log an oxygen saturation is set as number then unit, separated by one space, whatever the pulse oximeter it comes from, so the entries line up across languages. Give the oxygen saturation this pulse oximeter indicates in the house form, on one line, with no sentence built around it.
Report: 89 %
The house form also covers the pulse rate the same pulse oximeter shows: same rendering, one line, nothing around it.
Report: 61 bpm
